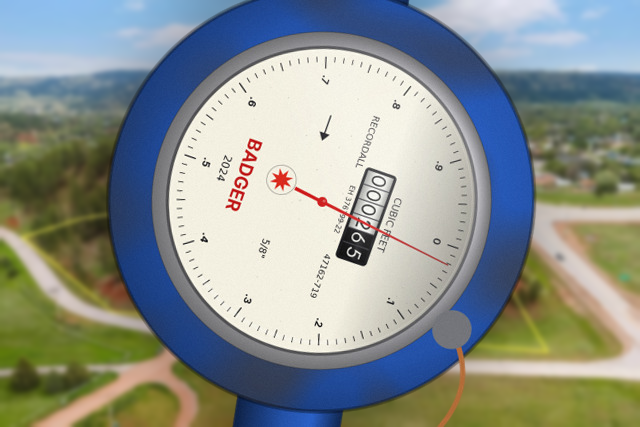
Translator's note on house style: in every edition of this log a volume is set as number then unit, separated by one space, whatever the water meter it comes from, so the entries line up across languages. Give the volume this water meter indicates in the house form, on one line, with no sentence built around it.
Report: 265.02 ft³
